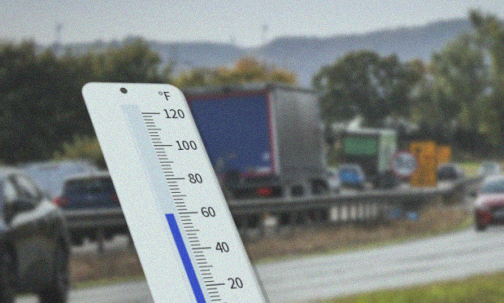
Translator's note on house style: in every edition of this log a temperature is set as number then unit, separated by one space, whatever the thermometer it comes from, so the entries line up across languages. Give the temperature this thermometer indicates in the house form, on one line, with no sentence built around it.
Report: 60 °F
